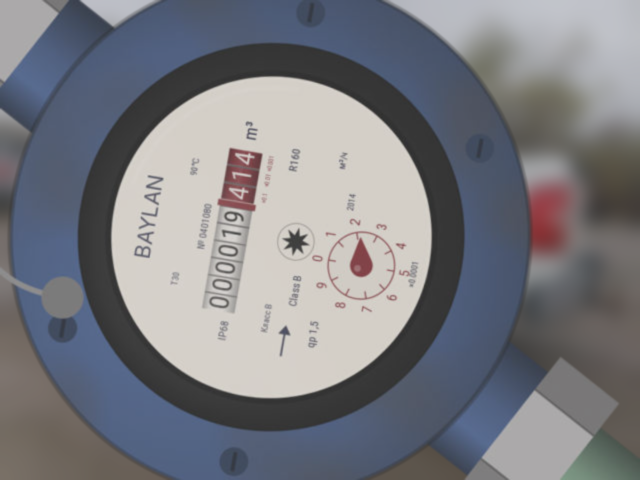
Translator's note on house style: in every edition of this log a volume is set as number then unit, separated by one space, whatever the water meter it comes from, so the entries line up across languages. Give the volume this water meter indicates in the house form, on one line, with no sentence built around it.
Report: 19.4142 m³
